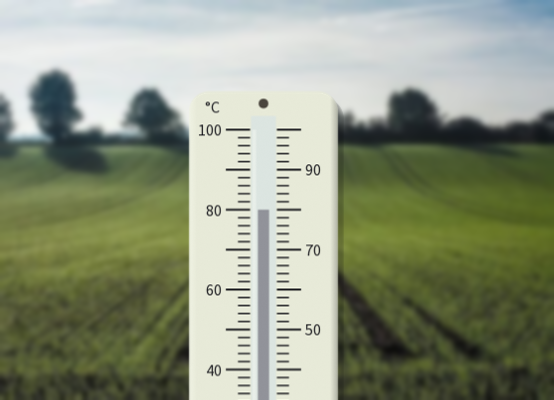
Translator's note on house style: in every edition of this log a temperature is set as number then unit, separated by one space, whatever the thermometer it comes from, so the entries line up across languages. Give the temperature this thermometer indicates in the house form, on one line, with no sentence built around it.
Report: 80 °C
